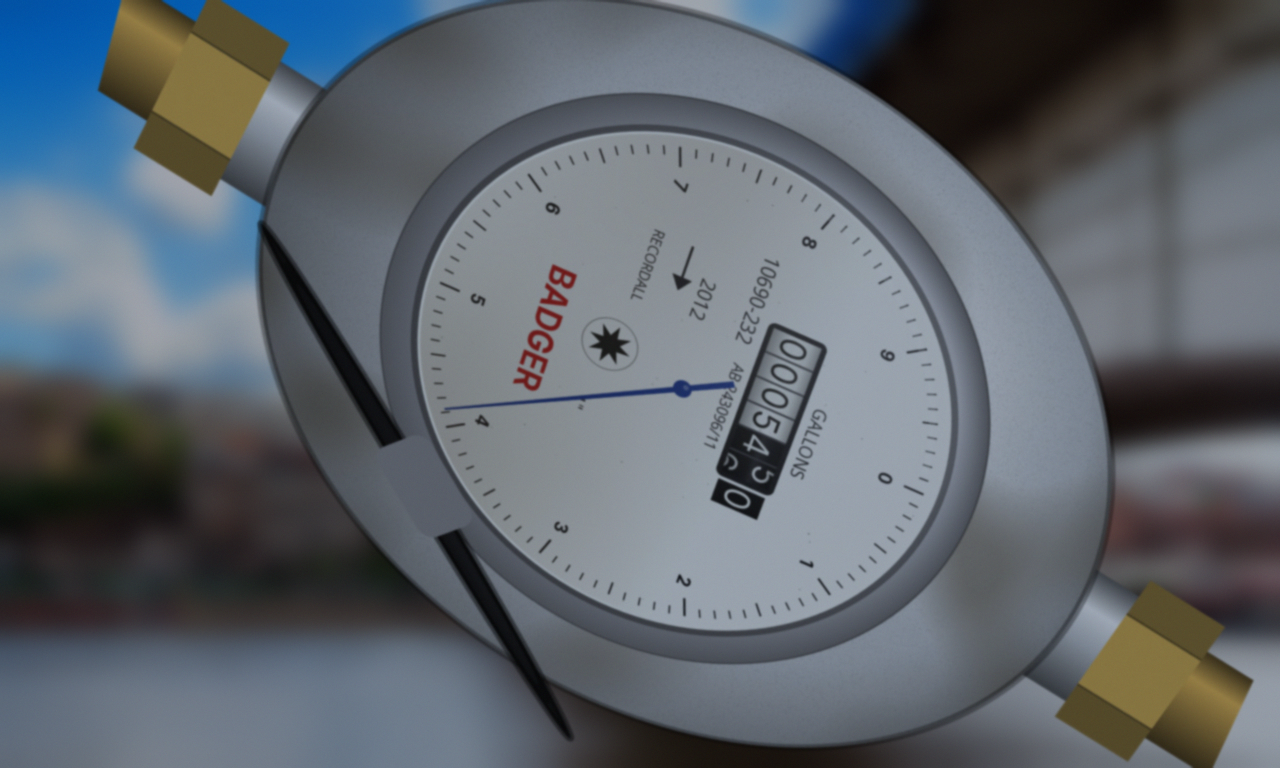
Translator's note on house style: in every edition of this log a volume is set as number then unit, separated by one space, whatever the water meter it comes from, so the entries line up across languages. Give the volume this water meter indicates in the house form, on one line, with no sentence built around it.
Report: 5454.1 gal
